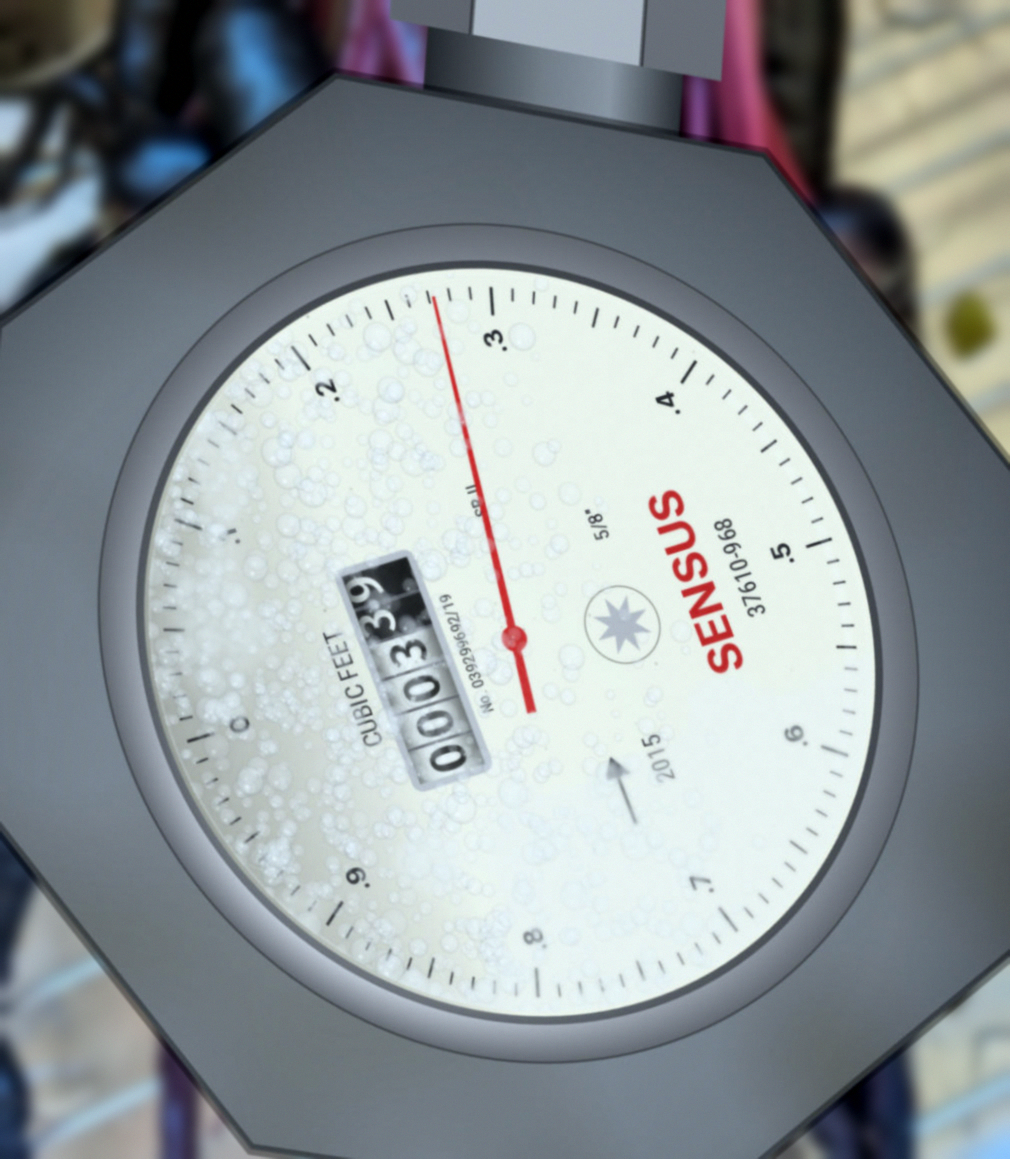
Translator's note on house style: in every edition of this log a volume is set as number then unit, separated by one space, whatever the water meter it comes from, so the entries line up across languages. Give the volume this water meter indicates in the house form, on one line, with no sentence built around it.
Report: 339.27 ft³
